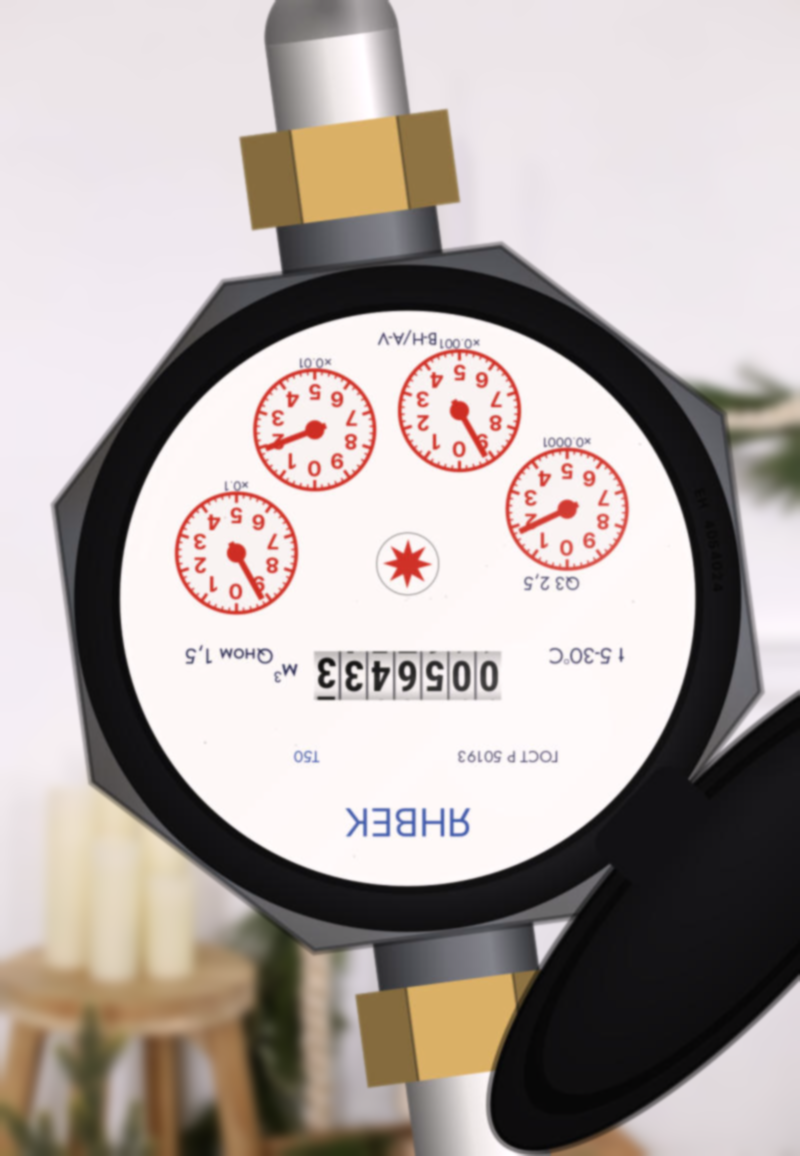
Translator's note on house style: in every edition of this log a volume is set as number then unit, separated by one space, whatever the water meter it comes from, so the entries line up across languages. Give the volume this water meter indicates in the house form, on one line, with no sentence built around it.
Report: 56432.9191 m³
